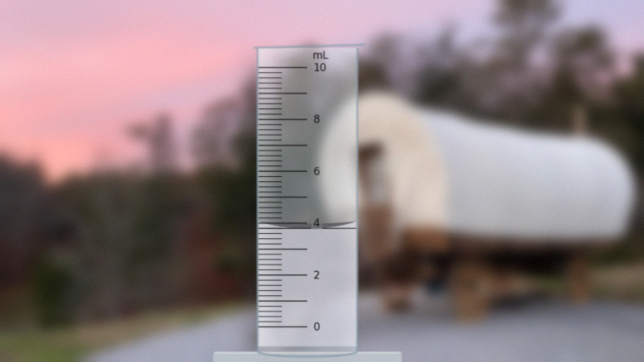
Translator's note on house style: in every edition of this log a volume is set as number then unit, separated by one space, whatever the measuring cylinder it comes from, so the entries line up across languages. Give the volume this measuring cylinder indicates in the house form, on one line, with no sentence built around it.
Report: 3.8 mL
